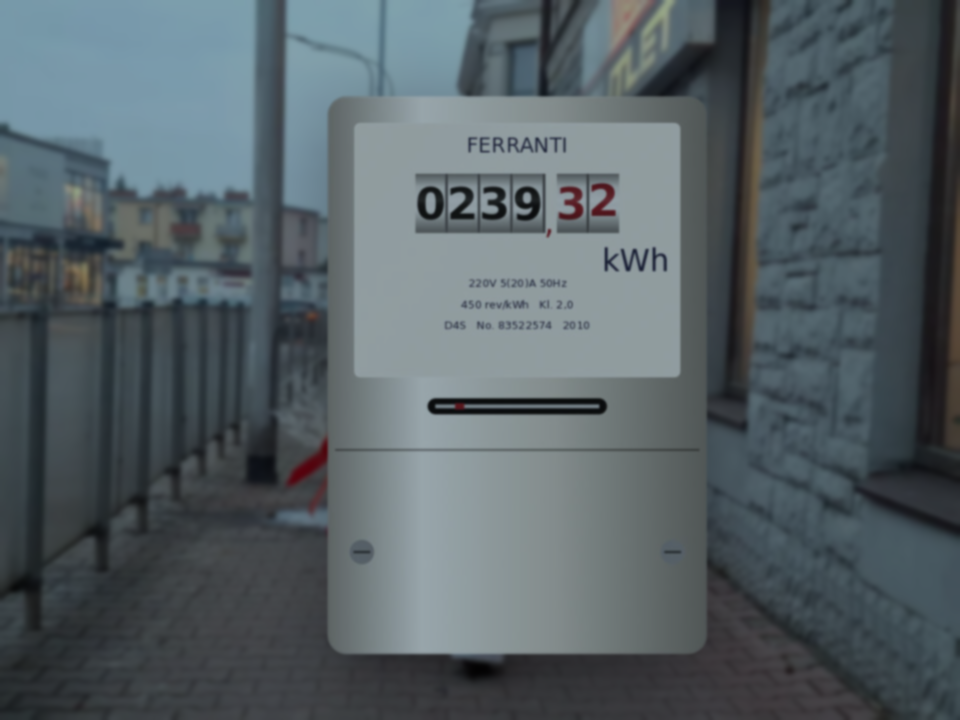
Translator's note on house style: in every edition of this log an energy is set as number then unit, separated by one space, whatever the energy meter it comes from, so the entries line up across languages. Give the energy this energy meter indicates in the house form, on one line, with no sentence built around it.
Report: 239.32 kWh
